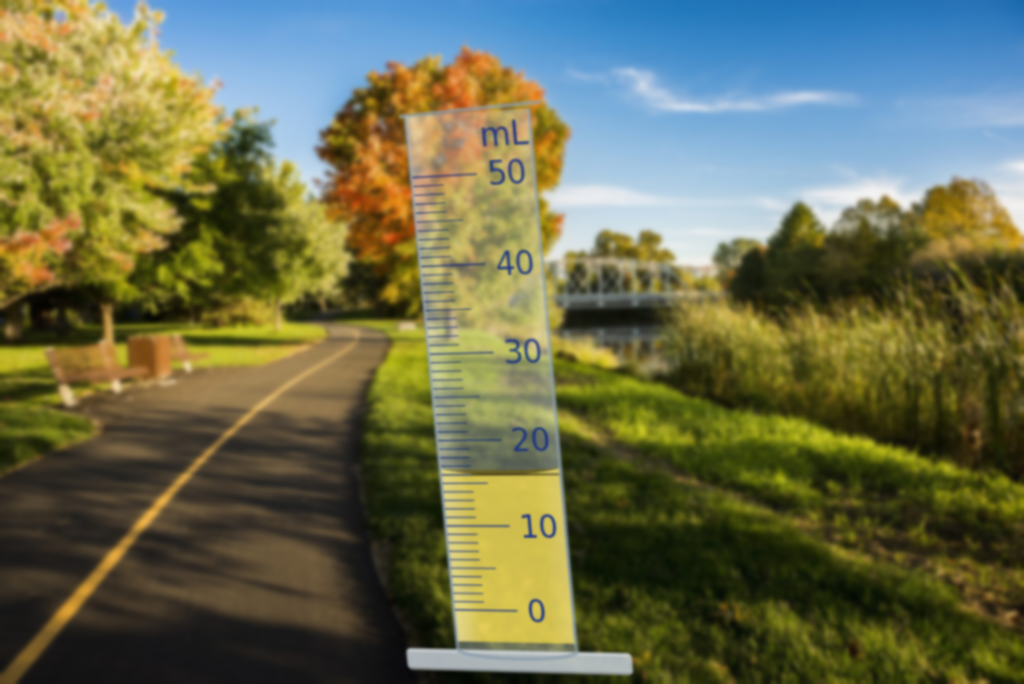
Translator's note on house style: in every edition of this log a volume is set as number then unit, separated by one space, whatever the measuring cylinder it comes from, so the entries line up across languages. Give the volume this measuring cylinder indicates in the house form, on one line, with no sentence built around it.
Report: 16 mL
